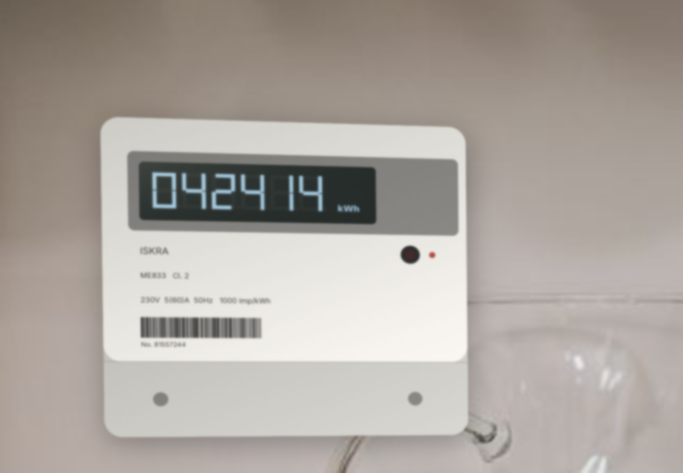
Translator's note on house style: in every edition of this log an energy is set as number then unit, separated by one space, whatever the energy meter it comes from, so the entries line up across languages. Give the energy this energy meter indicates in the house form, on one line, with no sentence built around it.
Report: 42414 kWh
